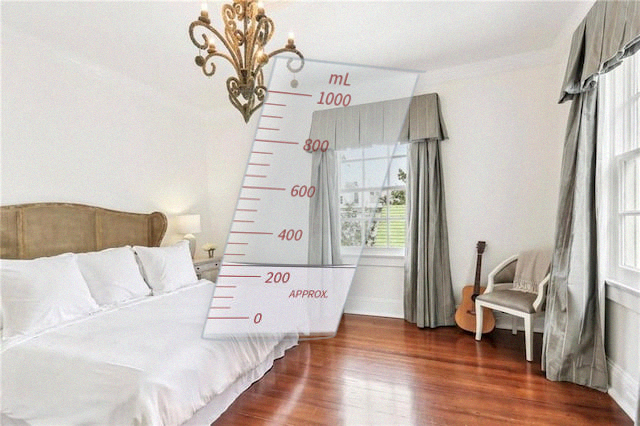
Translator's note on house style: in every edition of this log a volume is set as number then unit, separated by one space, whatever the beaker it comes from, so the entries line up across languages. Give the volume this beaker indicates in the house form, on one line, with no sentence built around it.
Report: 250 mL
